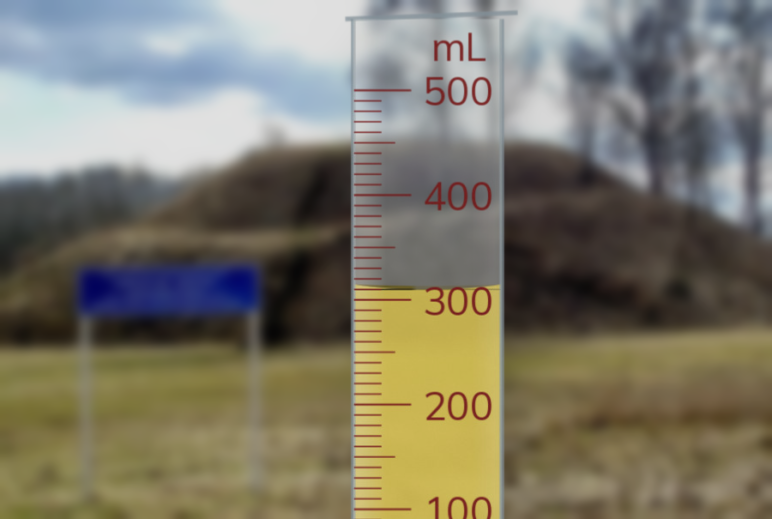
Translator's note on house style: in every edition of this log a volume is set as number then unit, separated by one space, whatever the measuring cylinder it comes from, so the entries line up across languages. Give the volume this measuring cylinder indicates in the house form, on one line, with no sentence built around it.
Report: 310 mL
